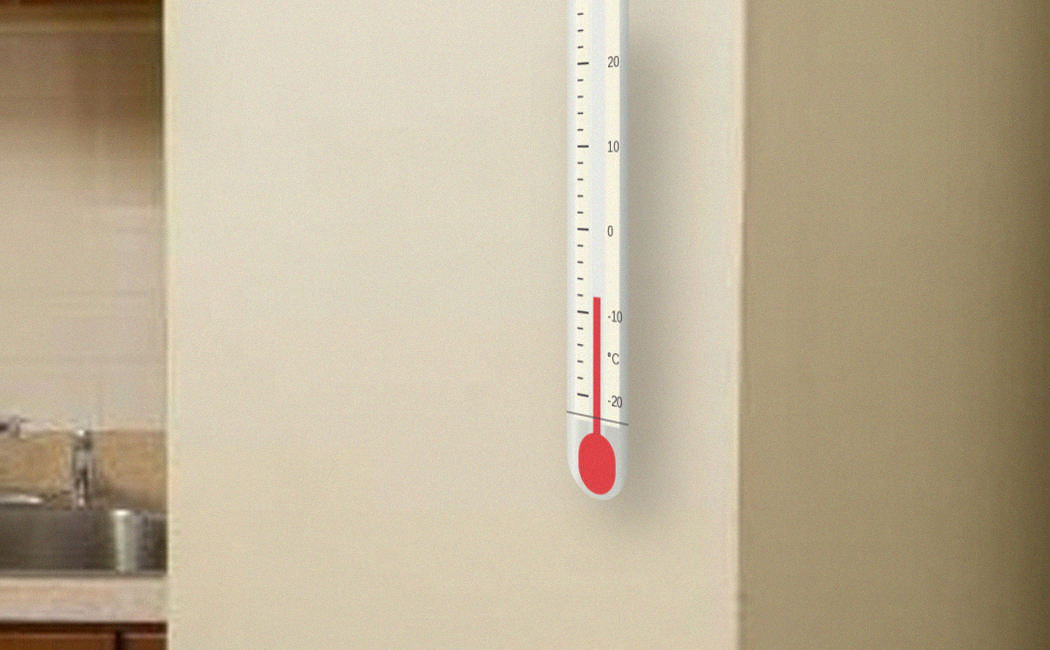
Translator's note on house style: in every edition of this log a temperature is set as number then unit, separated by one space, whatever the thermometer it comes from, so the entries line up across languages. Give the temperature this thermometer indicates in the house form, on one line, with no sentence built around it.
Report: -8 °C
